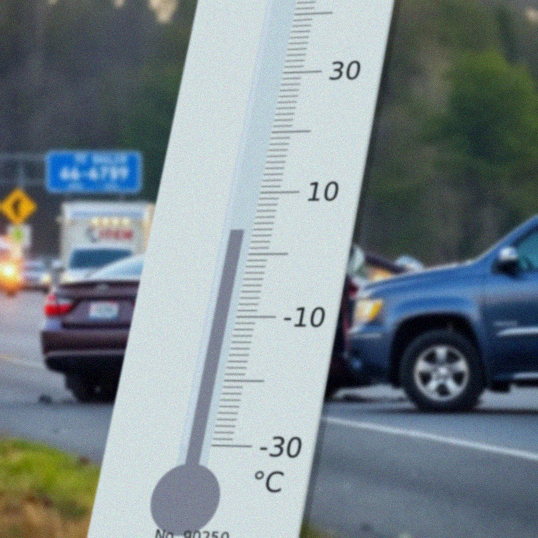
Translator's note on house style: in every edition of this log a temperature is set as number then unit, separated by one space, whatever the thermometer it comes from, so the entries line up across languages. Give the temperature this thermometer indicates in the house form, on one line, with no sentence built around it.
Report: 4 °C
